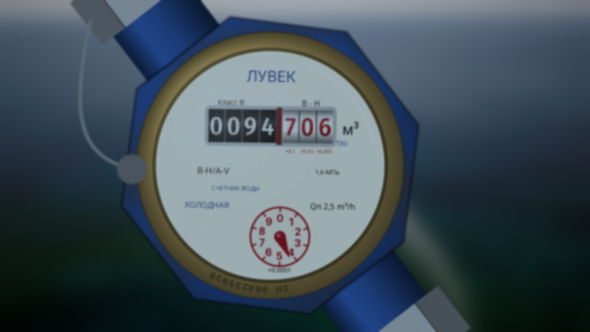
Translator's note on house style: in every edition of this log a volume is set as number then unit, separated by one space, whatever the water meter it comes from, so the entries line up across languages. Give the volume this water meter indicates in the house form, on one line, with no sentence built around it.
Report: 94.7064 m³
